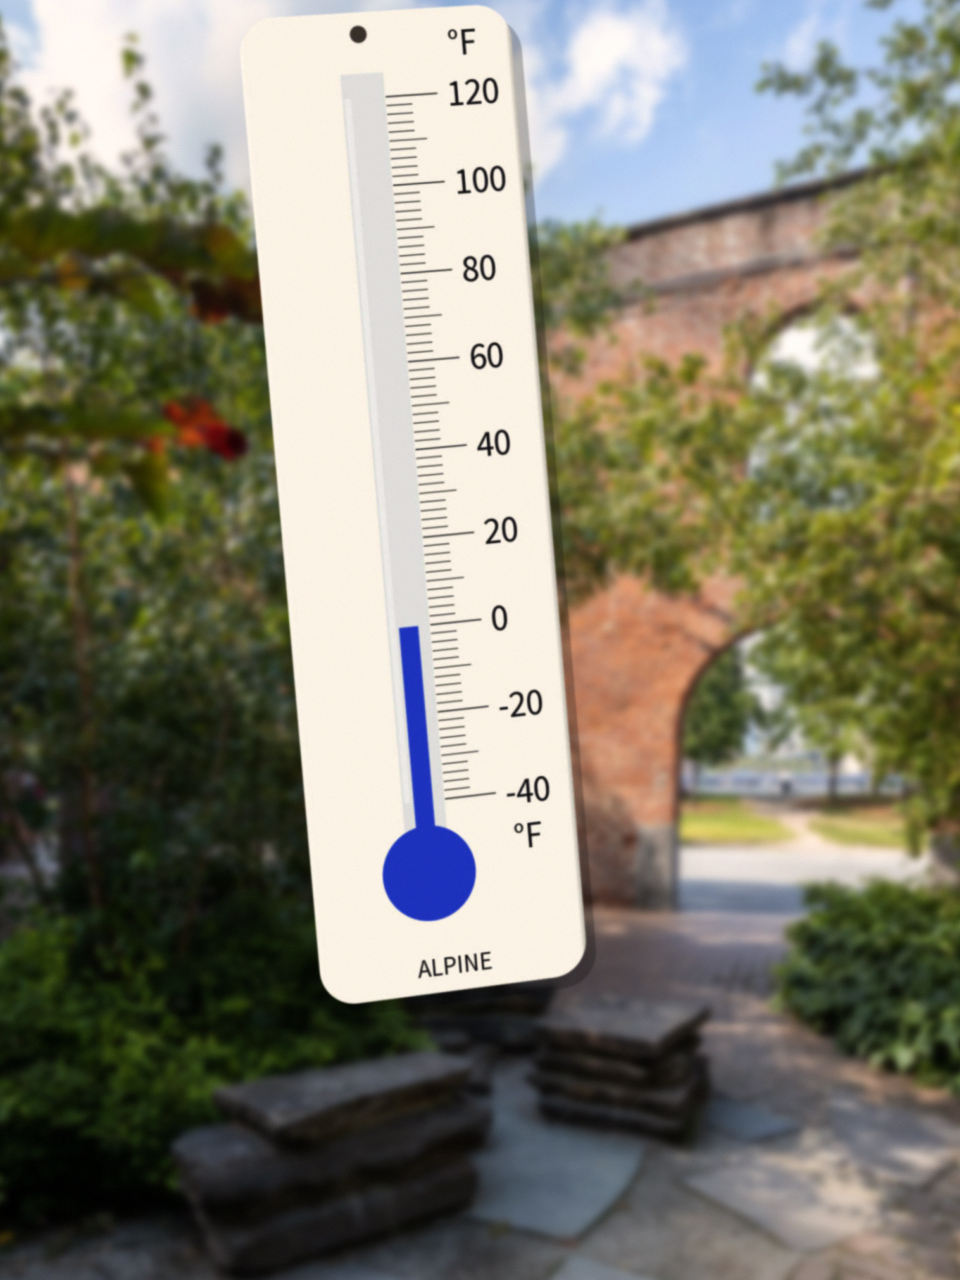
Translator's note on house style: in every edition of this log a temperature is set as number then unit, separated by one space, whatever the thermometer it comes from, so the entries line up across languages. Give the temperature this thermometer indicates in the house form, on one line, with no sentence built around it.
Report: 0 °F
